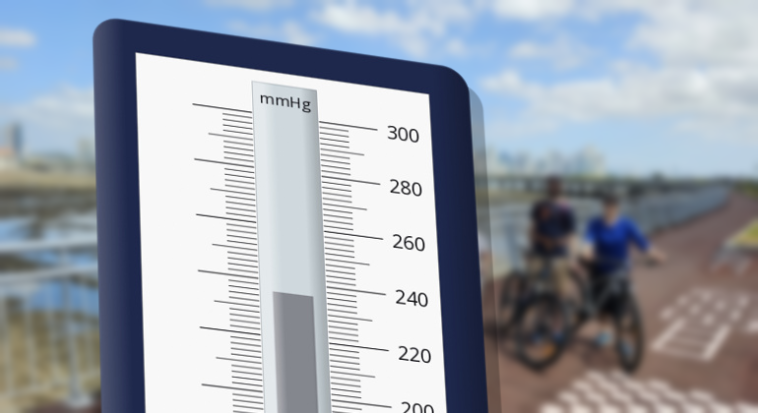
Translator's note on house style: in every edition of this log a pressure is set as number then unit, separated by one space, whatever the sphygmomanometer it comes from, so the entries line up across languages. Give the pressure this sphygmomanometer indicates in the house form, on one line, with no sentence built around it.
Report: 236 mmHg
